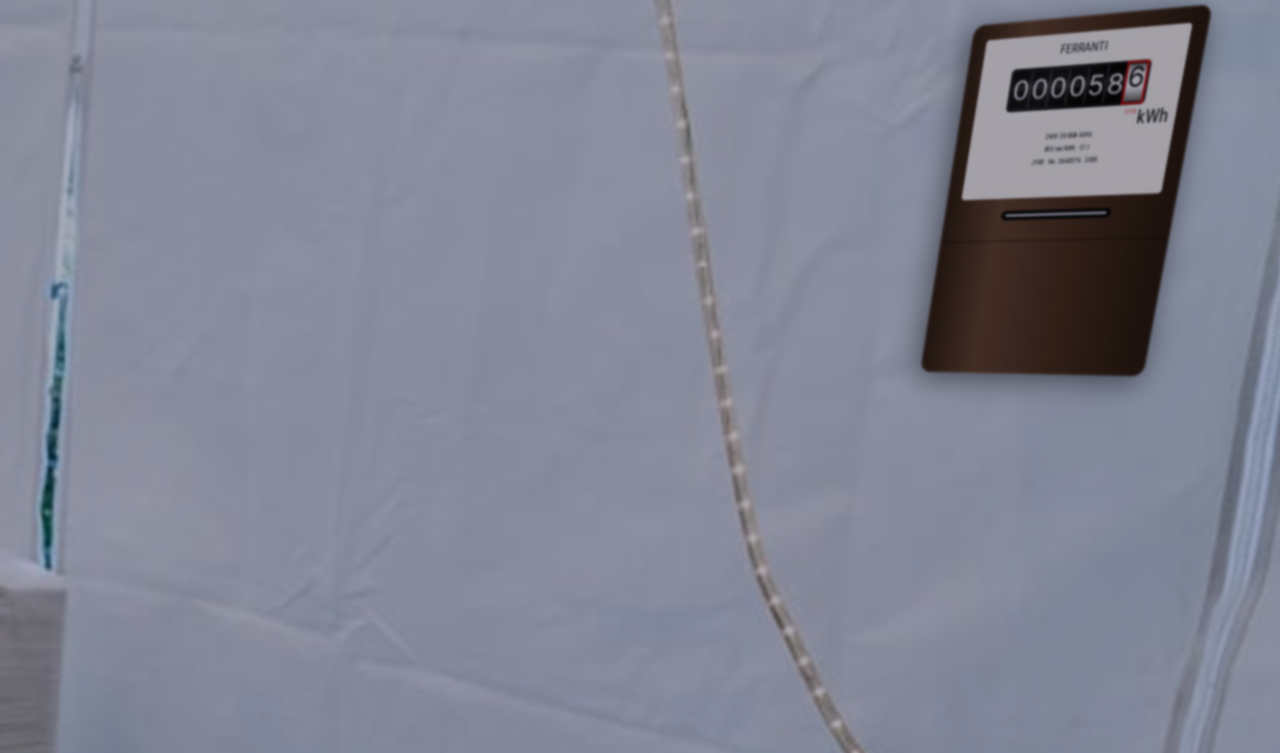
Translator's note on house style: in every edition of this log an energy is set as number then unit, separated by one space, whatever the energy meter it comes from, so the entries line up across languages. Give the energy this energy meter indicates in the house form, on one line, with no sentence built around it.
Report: 58.6 kWh
